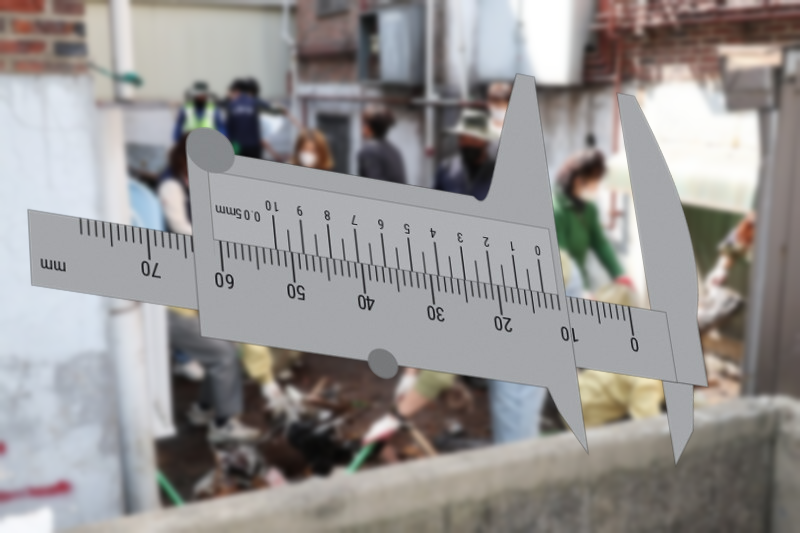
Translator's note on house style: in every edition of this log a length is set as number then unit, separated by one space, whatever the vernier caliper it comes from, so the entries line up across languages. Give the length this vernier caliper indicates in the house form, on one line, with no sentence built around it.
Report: 13.2 mm
